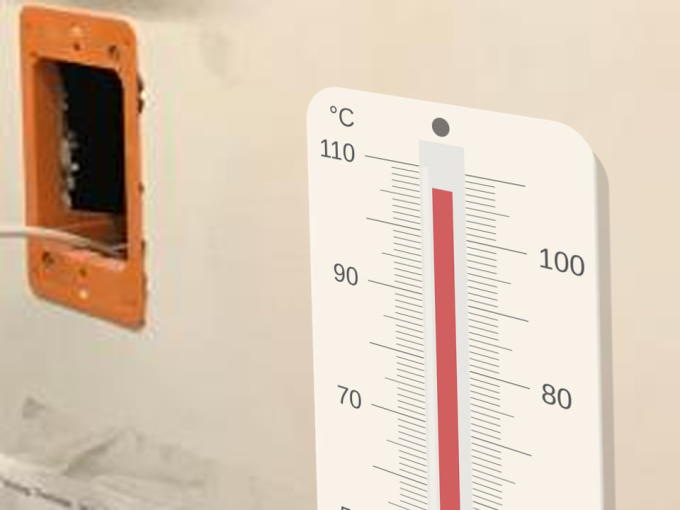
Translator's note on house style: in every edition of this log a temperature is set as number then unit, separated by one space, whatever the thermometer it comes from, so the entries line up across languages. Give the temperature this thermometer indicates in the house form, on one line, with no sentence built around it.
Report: 107 °C
